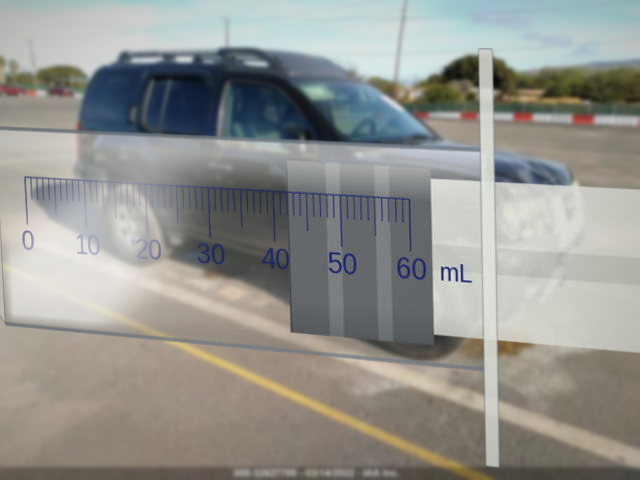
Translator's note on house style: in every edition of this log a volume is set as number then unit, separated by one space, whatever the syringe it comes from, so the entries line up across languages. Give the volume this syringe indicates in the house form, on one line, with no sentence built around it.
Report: 42 mL
